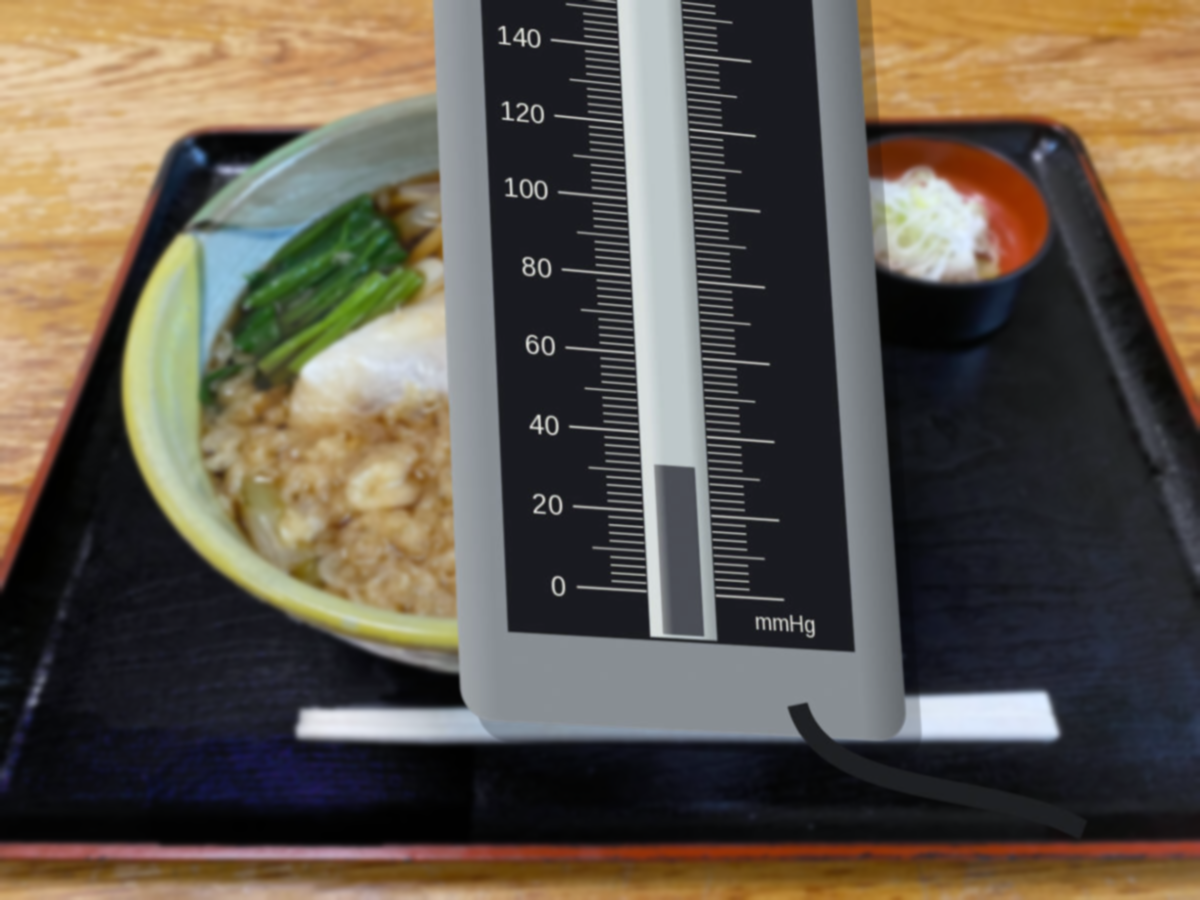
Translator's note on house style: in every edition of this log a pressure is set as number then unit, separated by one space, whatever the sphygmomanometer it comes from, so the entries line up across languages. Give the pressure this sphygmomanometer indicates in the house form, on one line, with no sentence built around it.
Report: 32 mmHg
